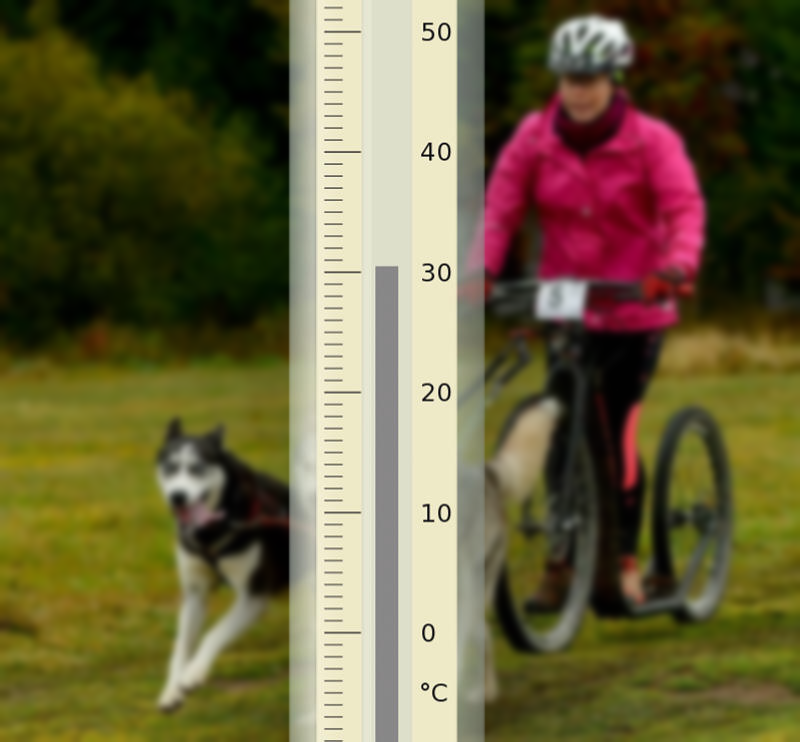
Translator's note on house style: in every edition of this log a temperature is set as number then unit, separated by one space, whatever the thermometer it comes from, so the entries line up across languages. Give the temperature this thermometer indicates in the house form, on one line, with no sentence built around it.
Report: 30.5 °C
